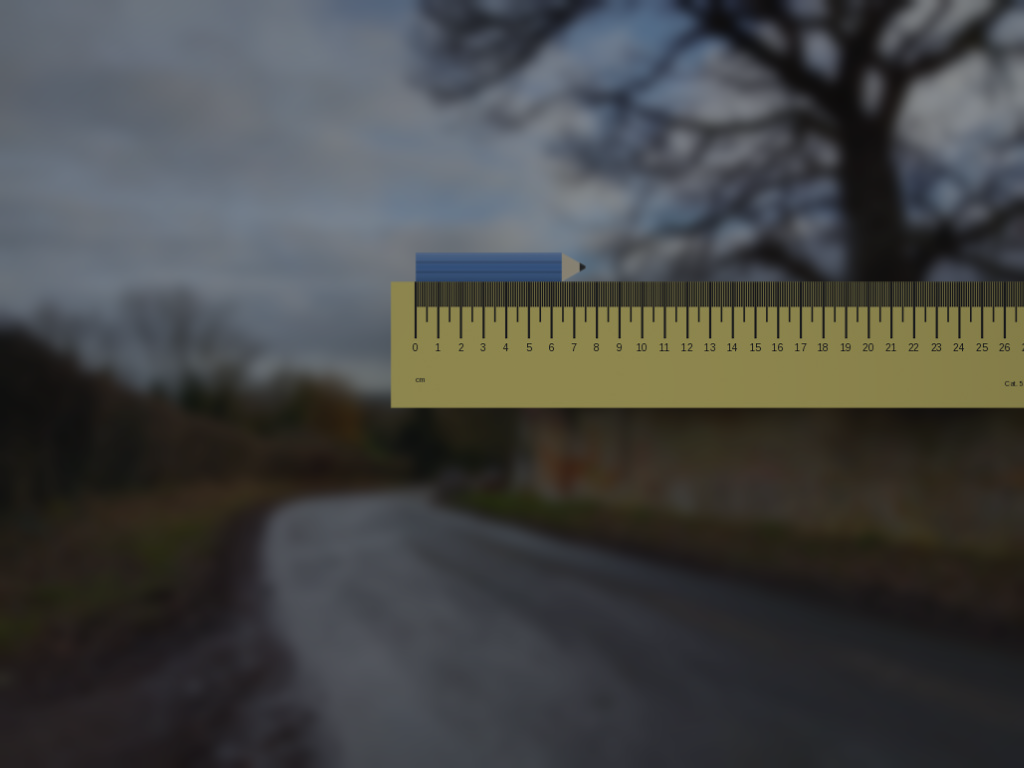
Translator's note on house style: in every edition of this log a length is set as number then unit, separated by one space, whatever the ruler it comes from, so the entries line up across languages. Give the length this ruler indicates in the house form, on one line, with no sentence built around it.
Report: 7.5 cm
